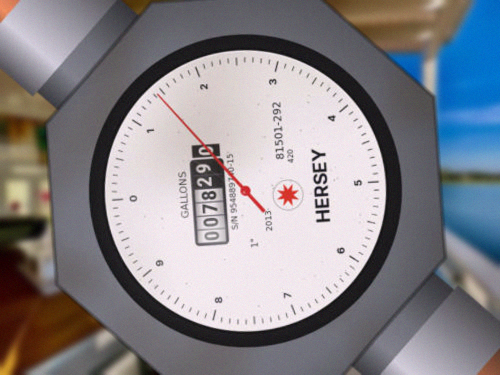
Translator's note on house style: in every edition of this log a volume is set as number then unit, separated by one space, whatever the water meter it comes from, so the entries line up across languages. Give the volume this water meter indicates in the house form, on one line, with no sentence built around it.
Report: 78291.4 gal
